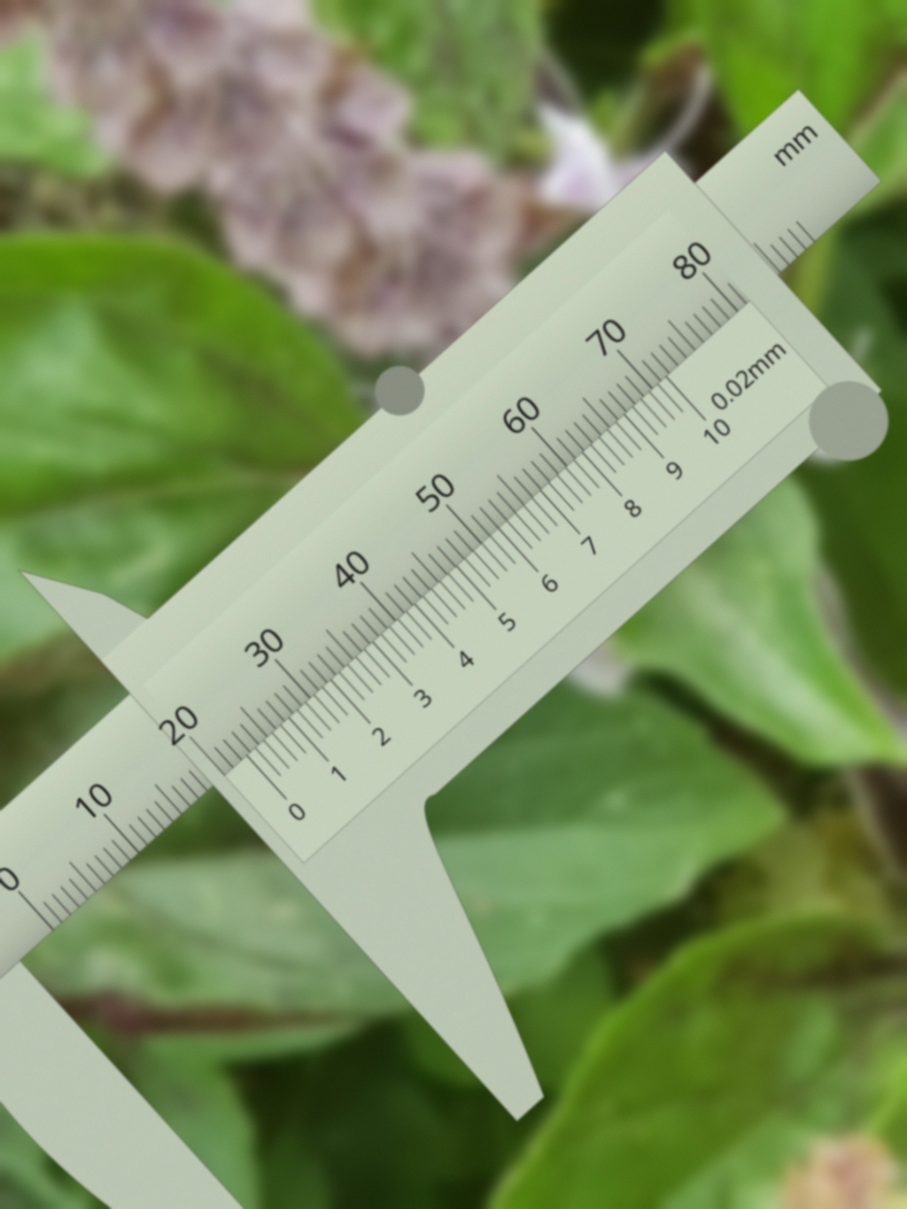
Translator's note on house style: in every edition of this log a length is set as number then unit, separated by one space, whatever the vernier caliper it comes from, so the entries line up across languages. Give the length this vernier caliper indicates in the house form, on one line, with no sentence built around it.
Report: 22.6 mm
